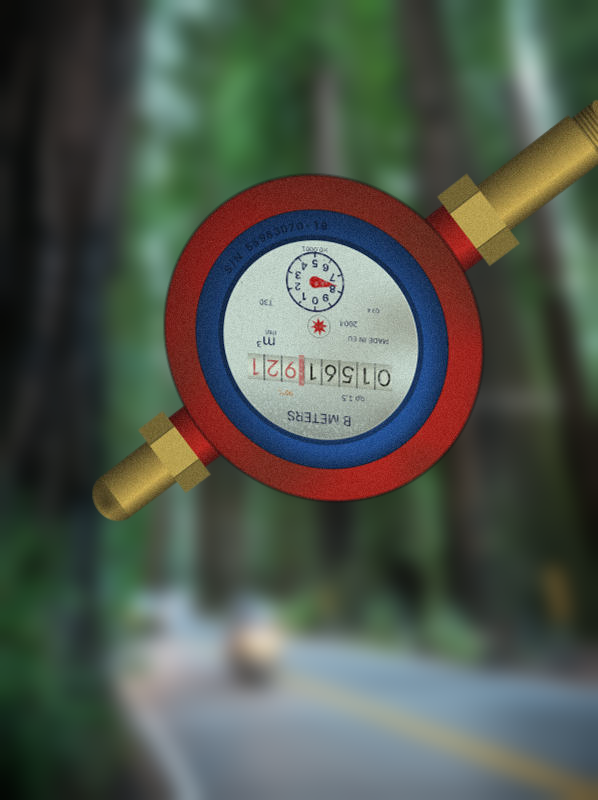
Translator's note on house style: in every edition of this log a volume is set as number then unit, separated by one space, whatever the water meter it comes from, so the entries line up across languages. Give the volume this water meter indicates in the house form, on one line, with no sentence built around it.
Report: 1561.9217 m³
